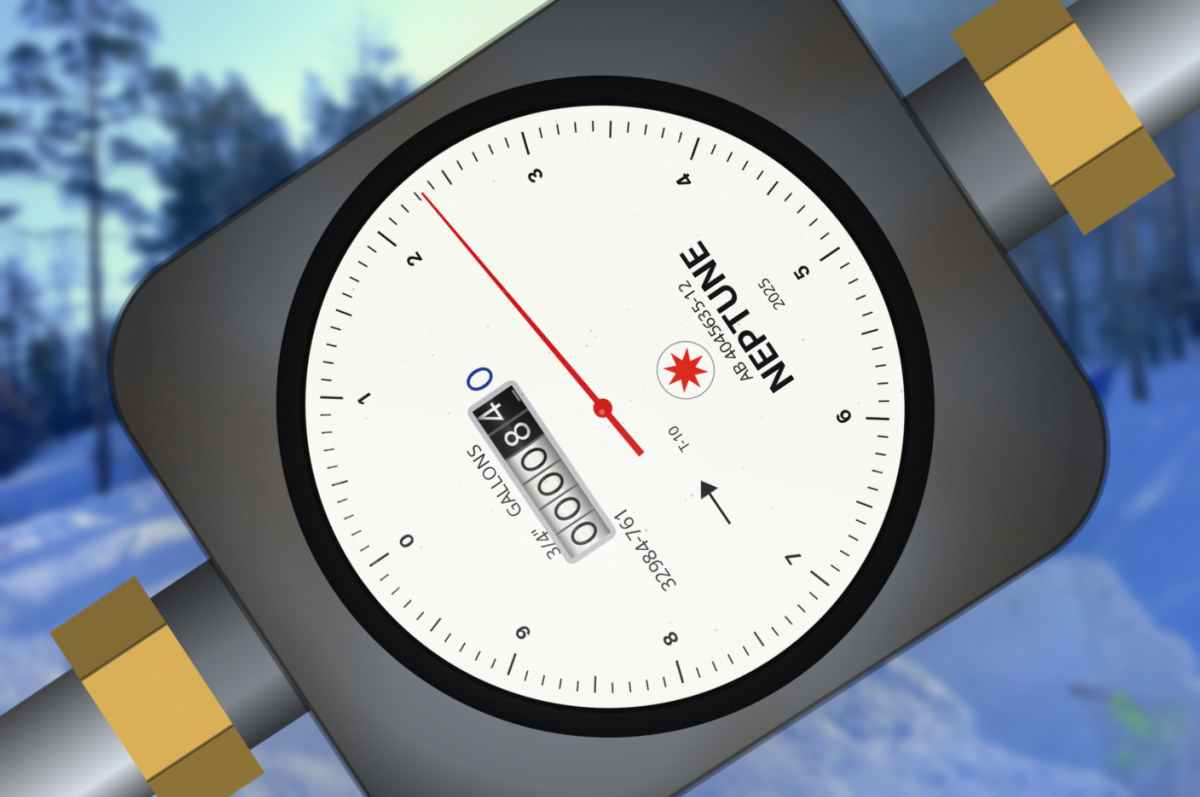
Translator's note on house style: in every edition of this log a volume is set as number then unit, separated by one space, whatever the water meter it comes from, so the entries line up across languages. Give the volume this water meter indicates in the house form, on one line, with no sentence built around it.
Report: 842.3 gal
